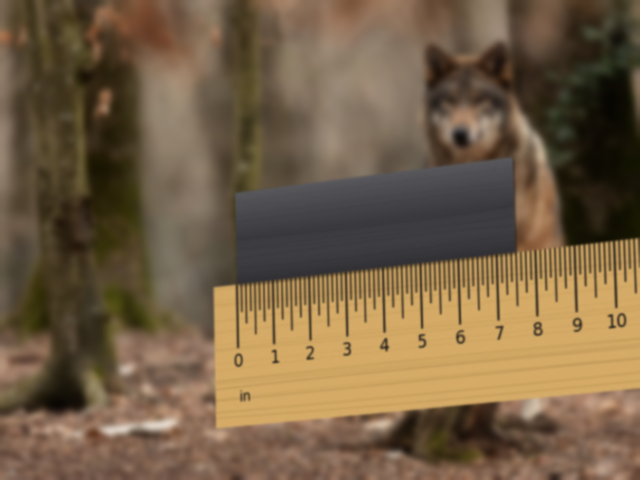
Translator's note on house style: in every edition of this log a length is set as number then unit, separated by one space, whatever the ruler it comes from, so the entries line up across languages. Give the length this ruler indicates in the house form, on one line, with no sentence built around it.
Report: 7.5 in
